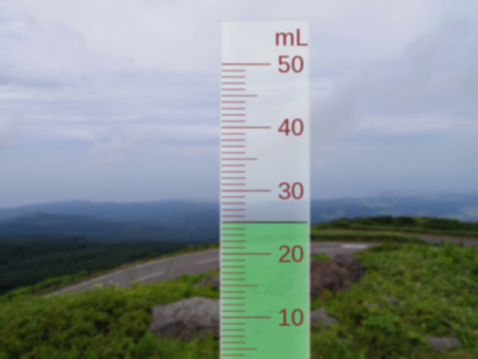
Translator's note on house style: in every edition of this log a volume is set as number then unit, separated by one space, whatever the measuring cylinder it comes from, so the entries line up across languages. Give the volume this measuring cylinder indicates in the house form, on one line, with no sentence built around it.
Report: 25 mL
